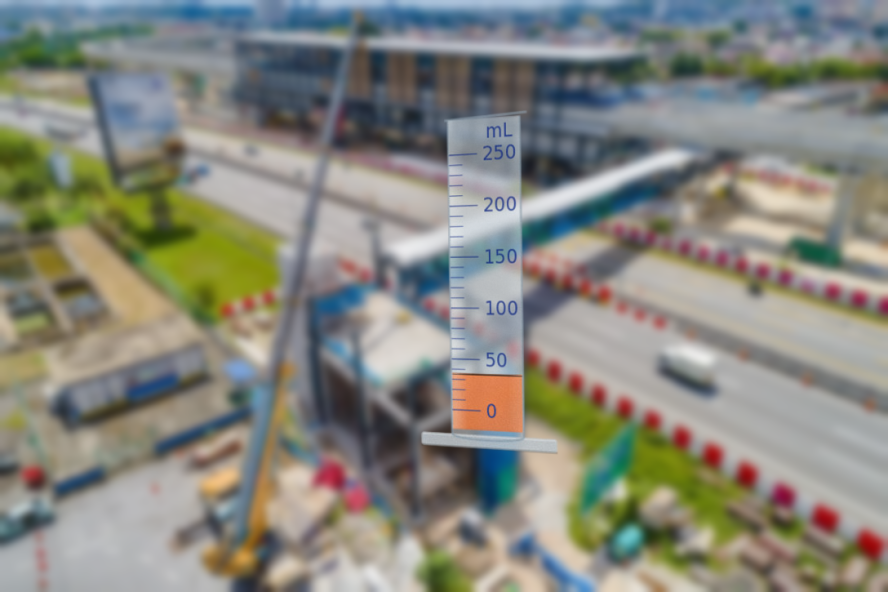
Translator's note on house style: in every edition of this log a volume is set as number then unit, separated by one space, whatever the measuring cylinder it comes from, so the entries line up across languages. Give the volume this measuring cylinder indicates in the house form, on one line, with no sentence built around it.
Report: 35 mL
